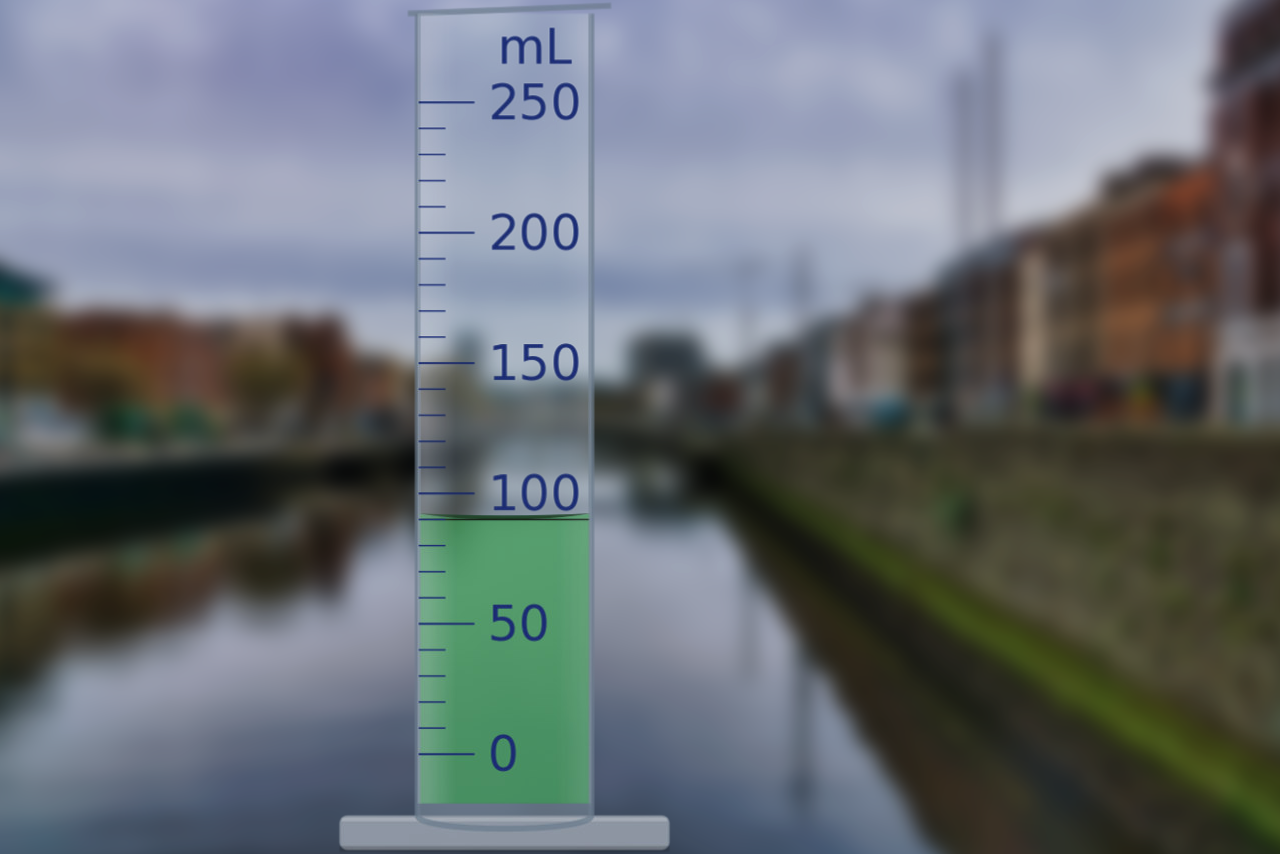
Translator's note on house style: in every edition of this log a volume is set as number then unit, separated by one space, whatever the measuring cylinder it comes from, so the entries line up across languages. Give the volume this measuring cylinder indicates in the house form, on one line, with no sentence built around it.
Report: 90 mL
